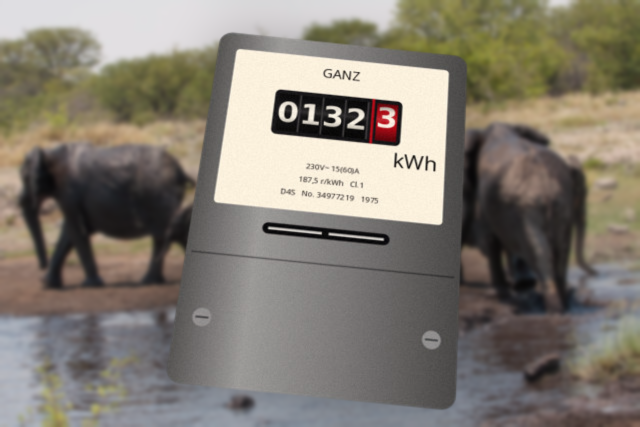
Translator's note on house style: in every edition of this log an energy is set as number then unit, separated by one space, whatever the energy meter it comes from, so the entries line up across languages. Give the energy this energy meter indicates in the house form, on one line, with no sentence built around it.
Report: 132.3 kWh
